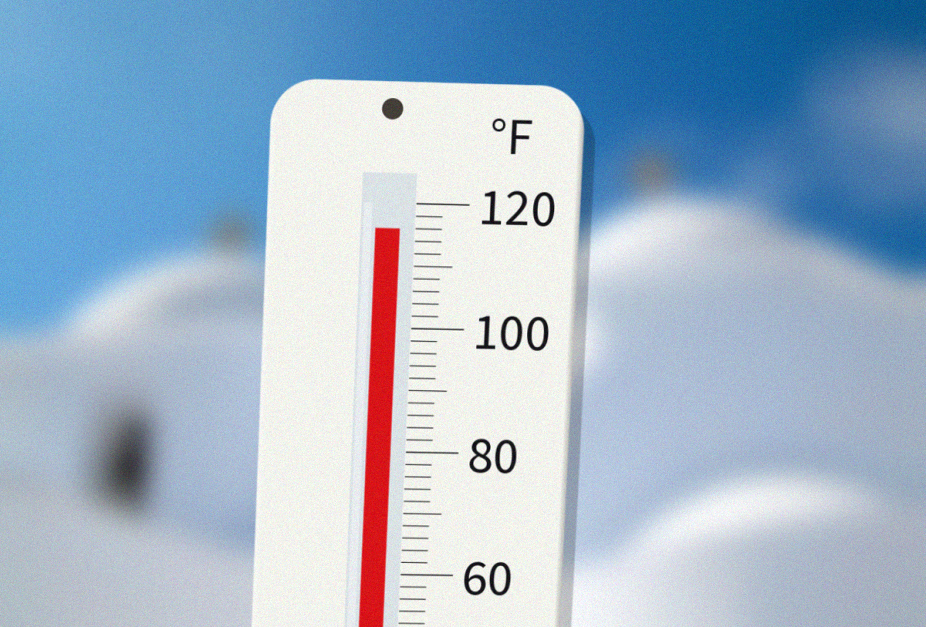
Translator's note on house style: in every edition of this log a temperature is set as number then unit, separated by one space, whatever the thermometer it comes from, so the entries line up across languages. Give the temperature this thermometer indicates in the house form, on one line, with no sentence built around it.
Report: 116 °F
